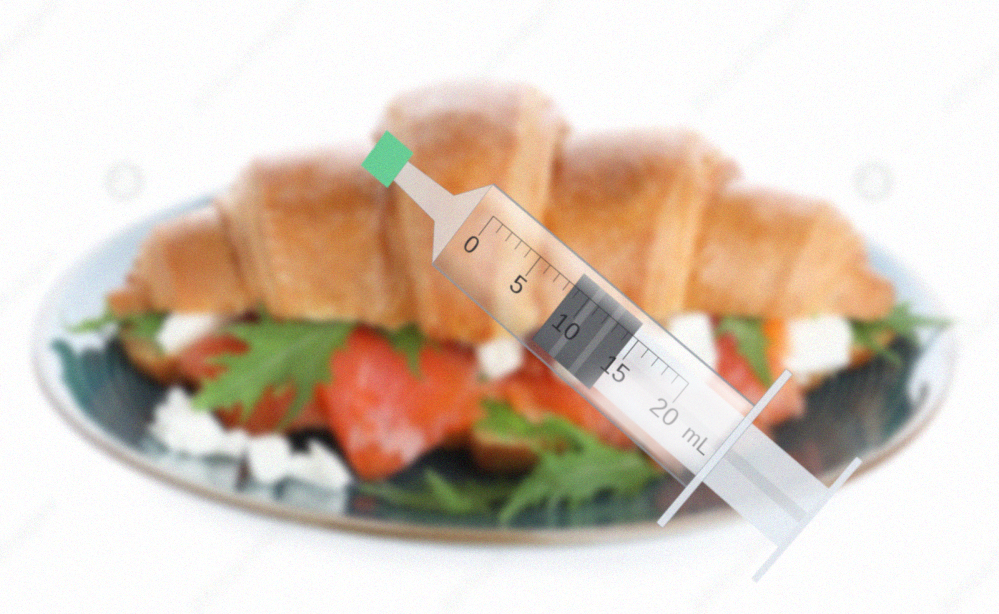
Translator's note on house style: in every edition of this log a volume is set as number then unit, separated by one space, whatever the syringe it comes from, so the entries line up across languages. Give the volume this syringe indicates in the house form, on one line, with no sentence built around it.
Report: 8.5 mL
